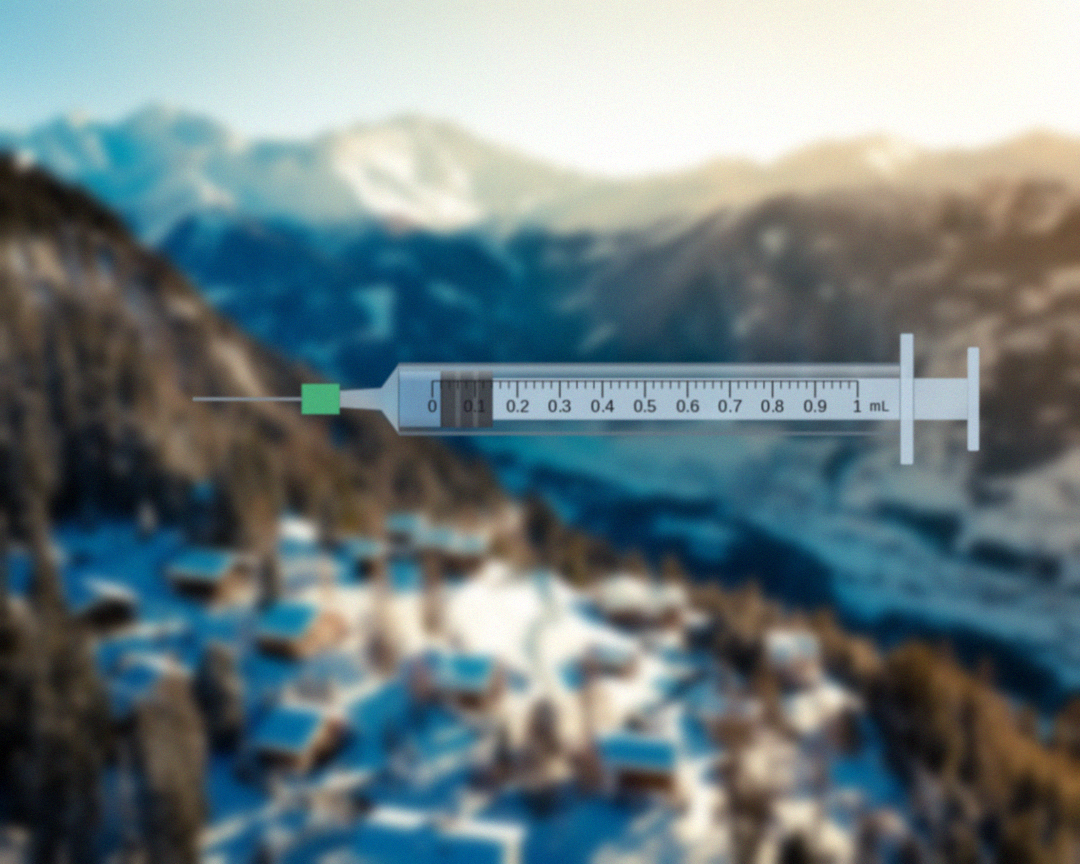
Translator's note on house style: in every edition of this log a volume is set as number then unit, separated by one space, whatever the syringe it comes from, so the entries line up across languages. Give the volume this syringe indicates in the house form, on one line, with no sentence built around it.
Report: 0.02 mL
